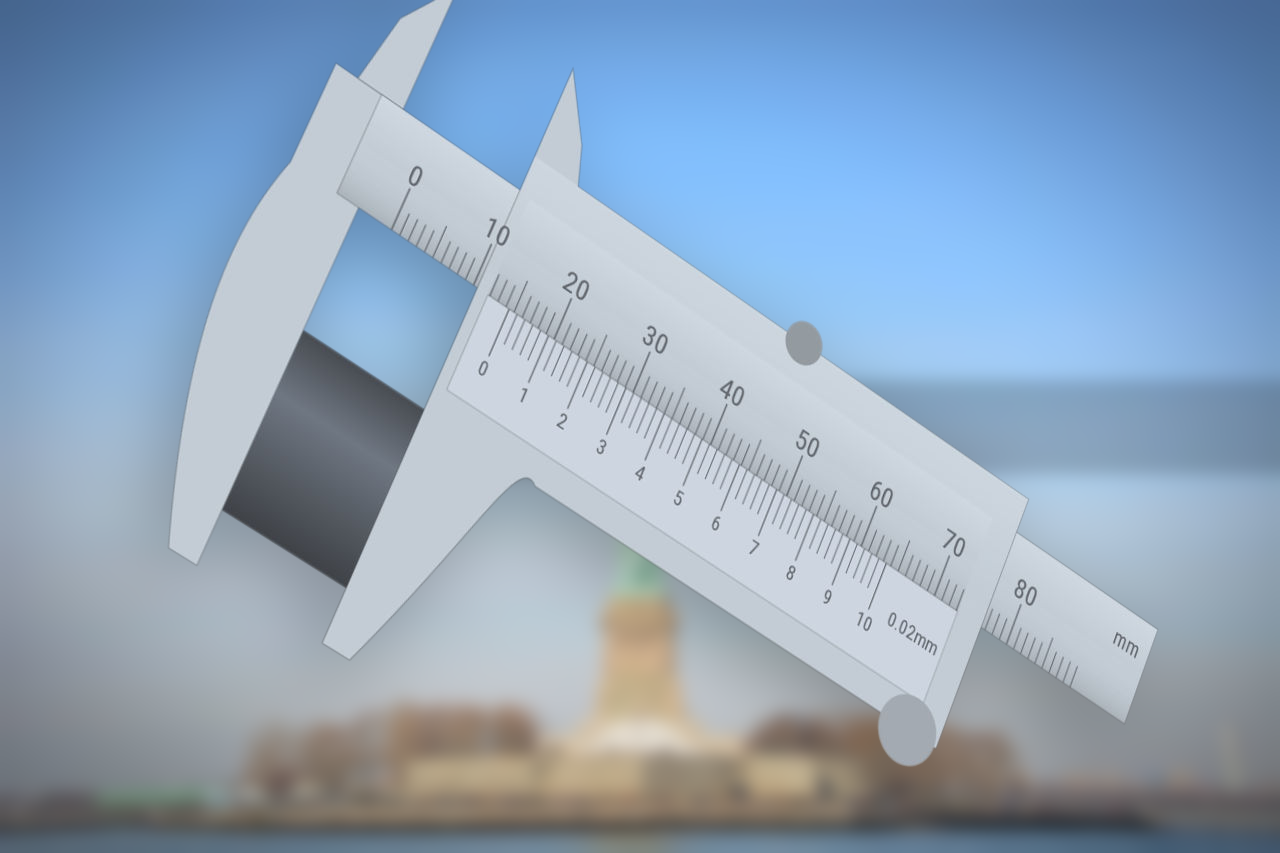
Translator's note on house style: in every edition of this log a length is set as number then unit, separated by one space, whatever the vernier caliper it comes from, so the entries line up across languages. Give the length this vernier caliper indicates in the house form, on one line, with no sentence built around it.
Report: 14.4 mm
